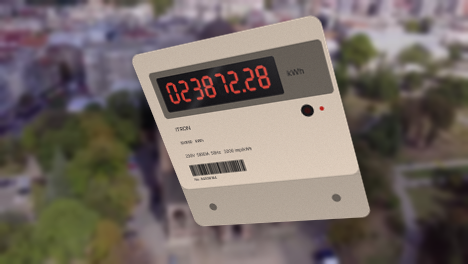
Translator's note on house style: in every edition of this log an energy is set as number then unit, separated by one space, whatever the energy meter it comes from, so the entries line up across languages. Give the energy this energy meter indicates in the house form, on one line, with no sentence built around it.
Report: 23872.28 kWh
